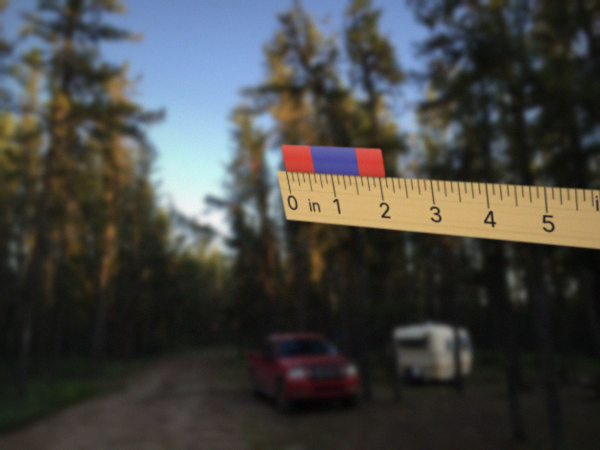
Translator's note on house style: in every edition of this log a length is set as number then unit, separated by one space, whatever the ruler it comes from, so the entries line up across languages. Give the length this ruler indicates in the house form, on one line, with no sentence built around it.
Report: 2.125 in
